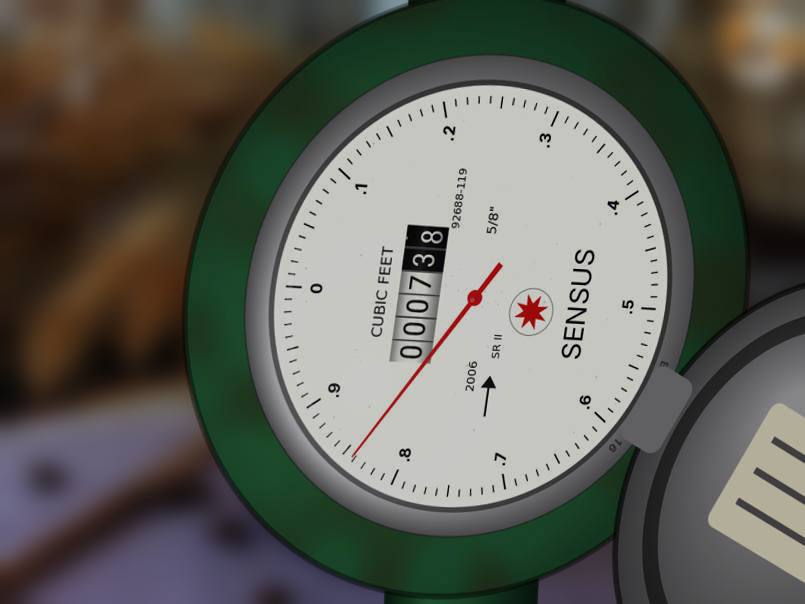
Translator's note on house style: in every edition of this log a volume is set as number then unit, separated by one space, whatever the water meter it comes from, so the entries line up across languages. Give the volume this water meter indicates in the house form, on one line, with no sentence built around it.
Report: 737.84 ft³
